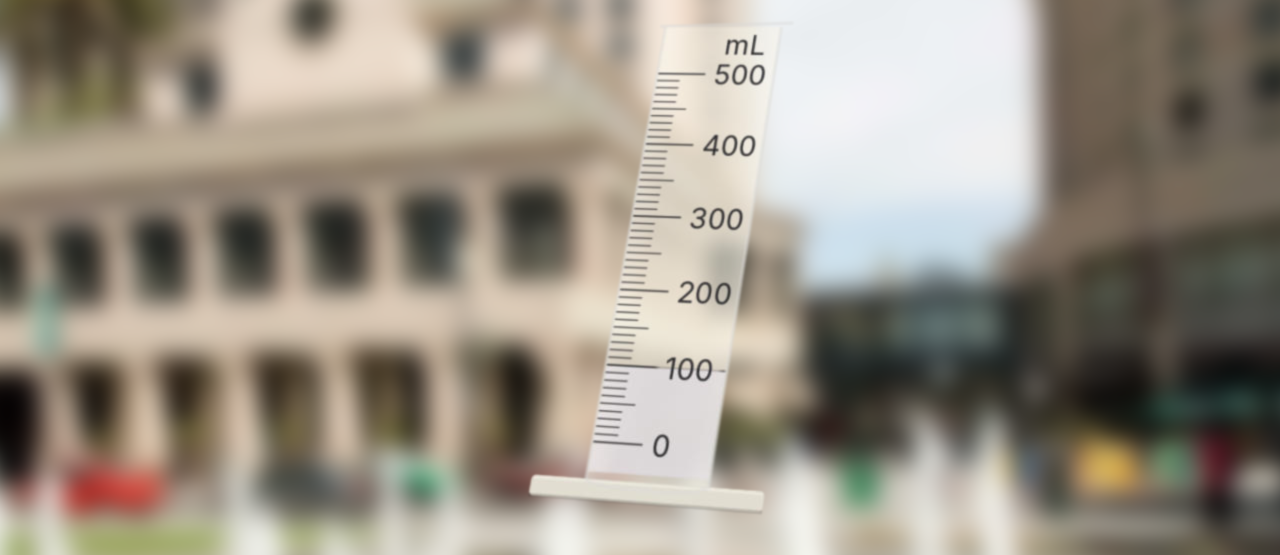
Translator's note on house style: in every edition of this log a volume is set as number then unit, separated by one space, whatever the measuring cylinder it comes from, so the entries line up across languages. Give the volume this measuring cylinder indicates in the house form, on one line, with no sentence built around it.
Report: 100 mL
